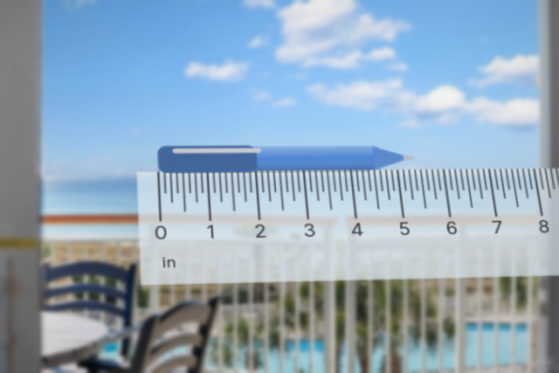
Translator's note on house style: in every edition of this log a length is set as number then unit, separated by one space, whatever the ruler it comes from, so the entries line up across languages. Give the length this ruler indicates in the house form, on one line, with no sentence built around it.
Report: 5.375 in
